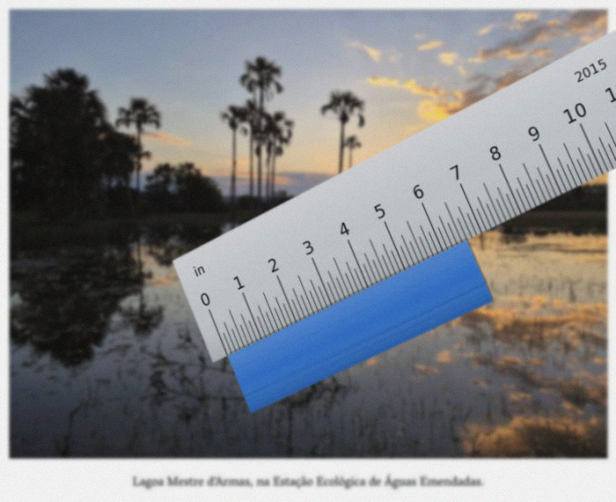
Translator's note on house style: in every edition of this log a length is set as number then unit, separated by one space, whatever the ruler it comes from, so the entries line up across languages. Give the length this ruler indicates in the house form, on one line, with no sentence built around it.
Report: 6.625 in
